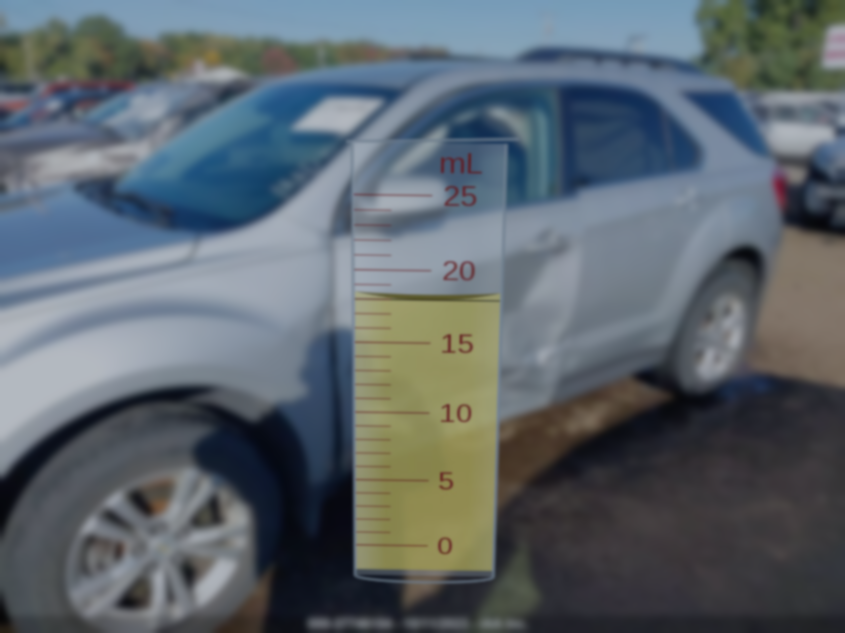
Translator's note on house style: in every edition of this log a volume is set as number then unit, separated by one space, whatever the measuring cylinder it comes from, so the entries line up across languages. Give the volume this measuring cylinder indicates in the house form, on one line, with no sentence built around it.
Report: 18 mL
